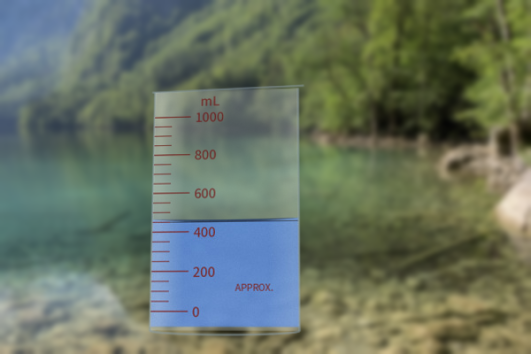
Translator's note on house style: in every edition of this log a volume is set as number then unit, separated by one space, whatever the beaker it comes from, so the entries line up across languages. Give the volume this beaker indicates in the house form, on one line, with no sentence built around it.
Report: 450 mL
